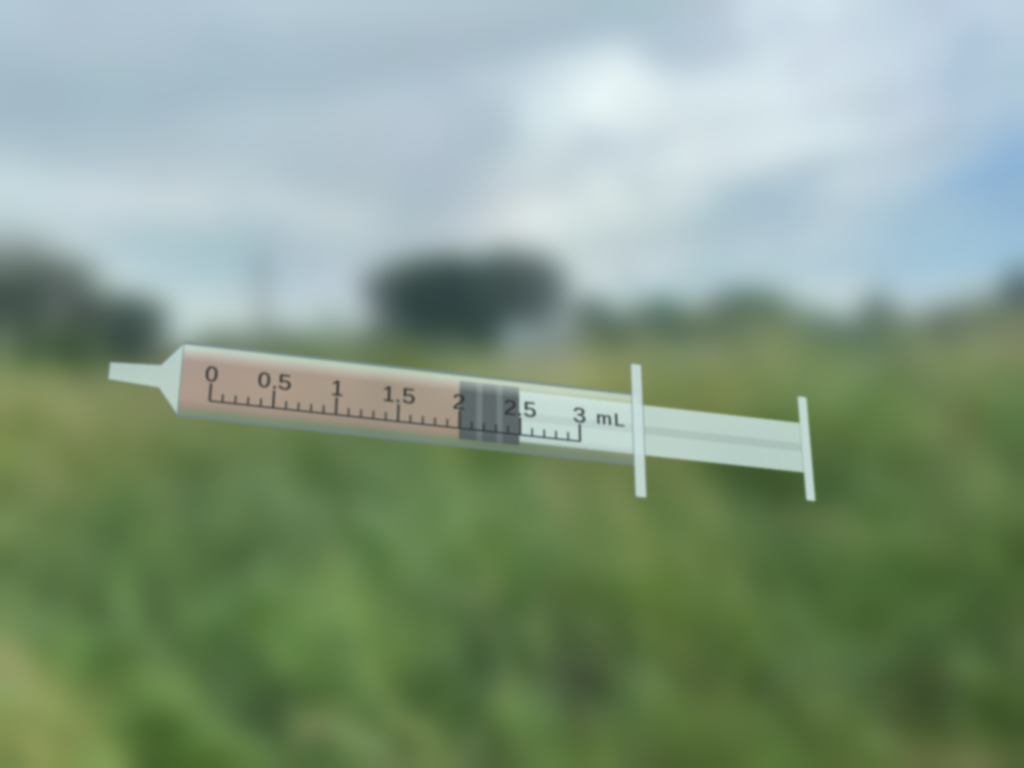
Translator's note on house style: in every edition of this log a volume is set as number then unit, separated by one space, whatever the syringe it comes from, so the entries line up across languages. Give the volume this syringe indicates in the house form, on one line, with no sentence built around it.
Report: 2 mL
